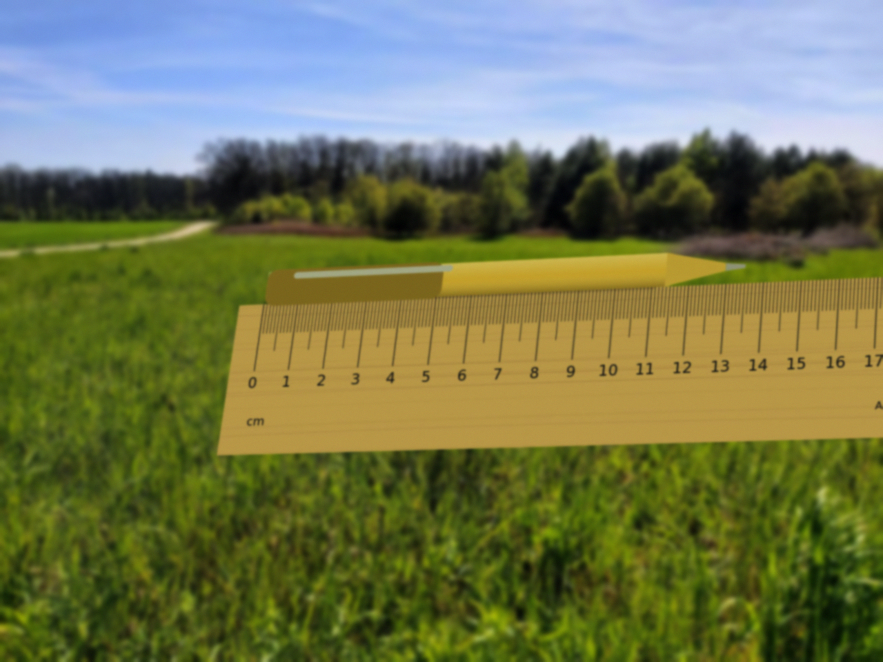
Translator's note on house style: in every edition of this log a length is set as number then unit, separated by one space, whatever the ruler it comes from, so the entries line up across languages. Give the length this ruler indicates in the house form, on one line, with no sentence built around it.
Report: 13.5 cm
